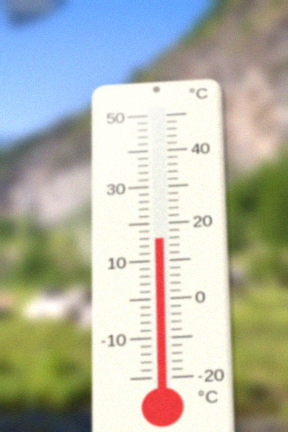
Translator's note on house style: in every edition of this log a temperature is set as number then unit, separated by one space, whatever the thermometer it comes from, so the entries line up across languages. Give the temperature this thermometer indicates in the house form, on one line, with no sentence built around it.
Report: 16 °C
